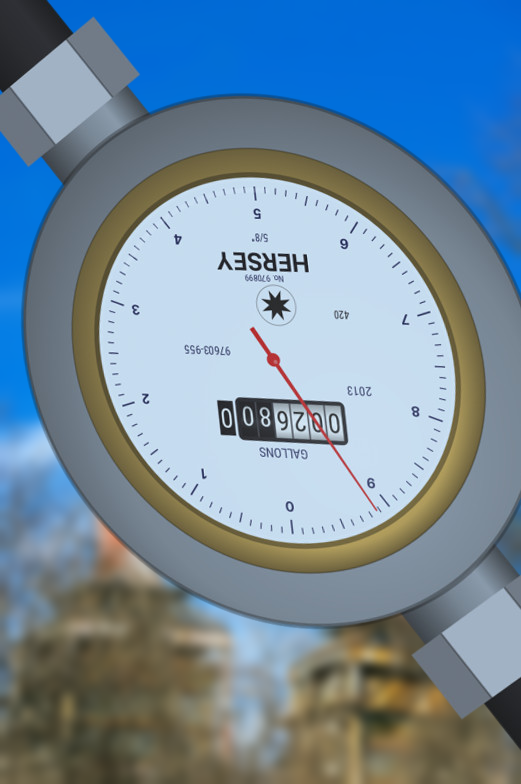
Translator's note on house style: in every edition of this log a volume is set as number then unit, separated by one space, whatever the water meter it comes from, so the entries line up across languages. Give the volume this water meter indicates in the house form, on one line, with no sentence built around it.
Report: 26799.1 gal
